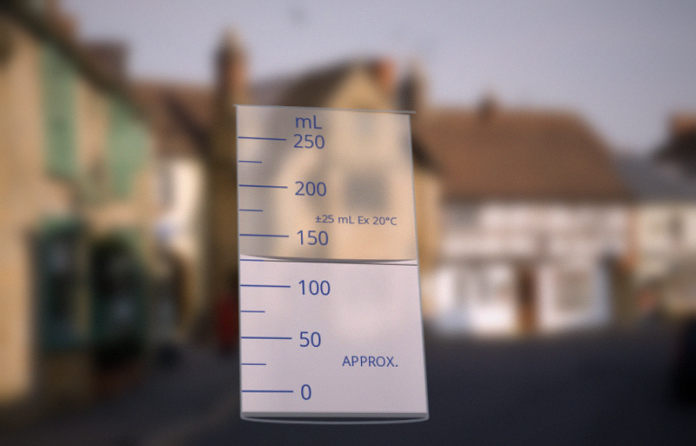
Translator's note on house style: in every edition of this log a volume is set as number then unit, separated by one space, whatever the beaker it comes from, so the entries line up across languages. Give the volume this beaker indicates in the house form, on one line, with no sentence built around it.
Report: 125 mL
